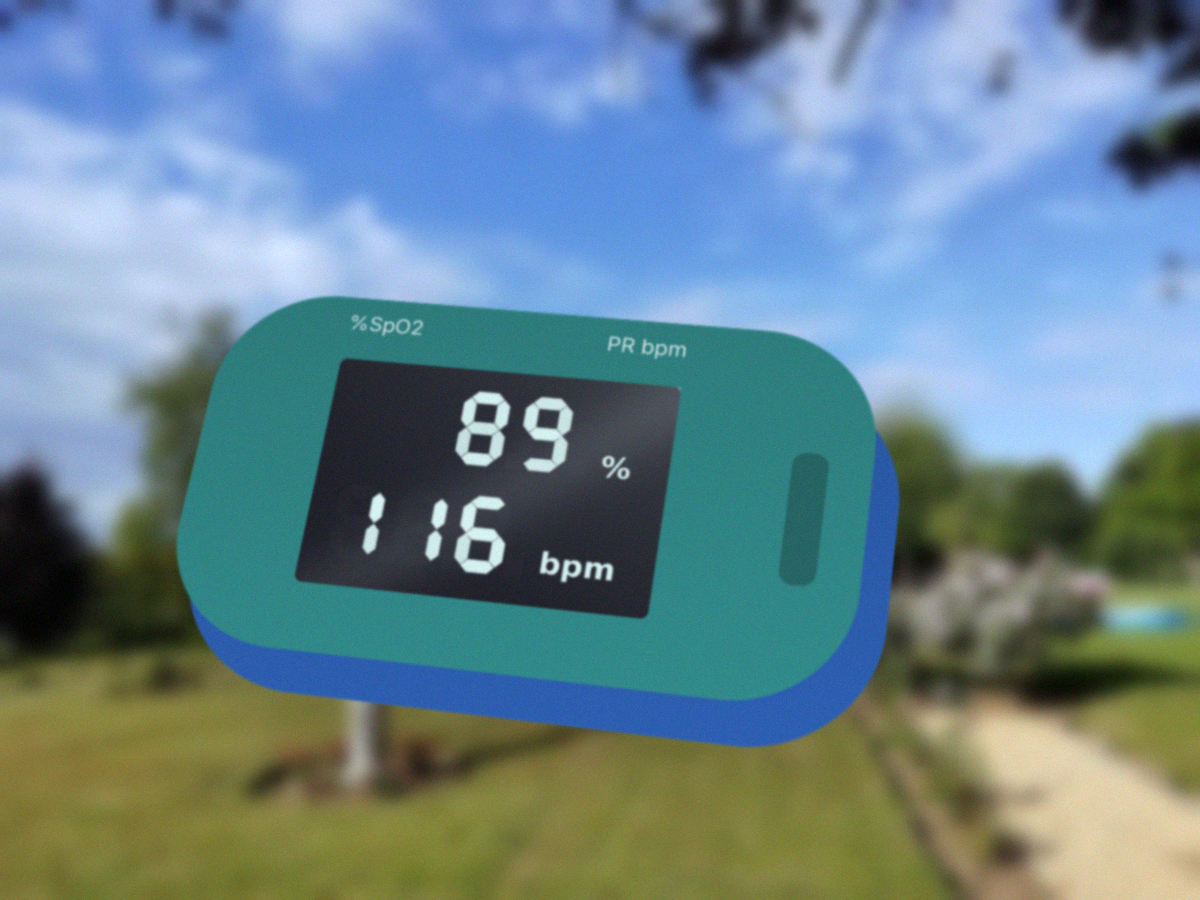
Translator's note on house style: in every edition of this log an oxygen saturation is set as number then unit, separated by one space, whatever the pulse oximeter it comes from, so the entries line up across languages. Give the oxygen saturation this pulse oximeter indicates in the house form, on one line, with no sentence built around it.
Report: 89 %
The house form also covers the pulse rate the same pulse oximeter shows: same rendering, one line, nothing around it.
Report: 116 bpm
